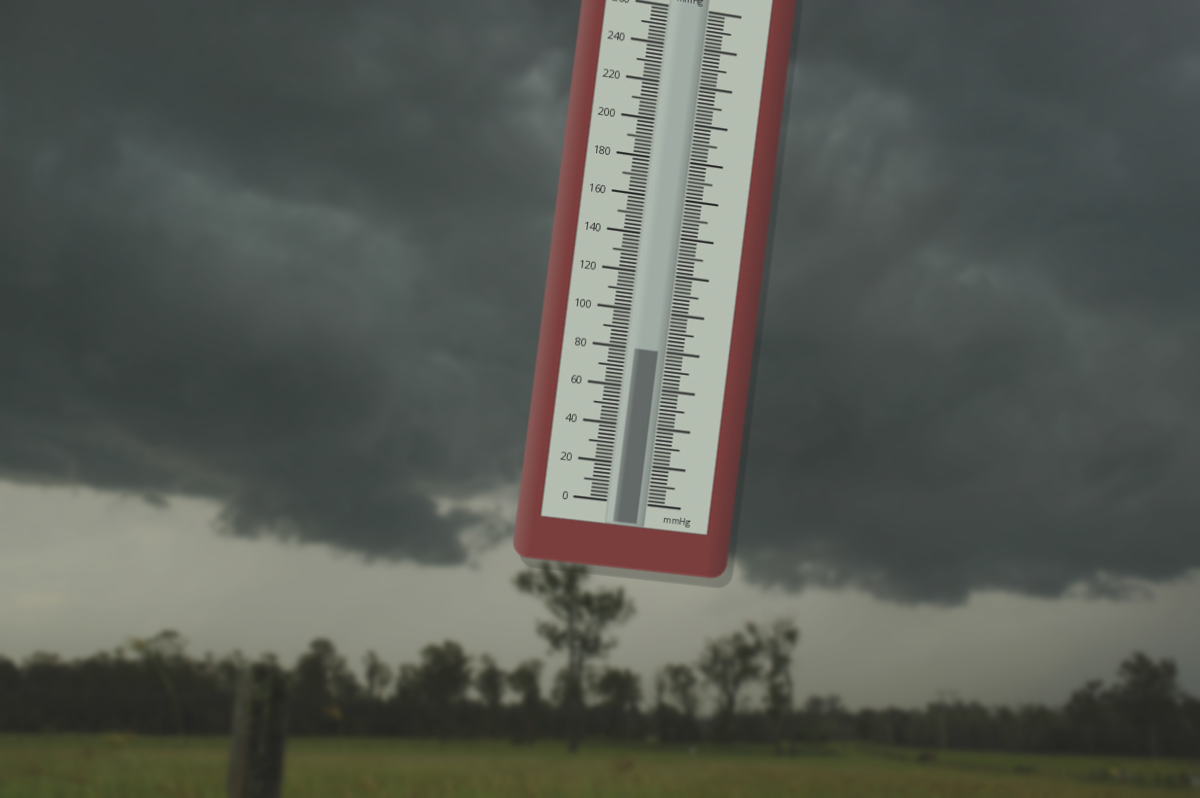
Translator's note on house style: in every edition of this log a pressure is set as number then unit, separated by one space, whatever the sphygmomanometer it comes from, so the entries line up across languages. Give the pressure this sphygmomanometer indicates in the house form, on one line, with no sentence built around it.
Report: 80 mmHg
